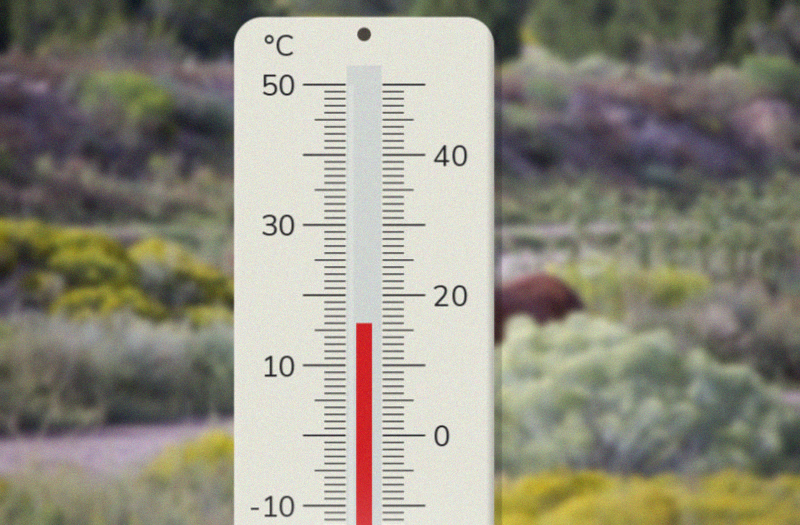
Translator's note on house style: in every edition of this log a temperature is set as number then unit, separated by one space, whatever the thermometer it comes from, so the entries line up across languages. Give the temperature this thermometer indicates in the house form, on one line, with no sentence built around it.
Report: 16 °C
